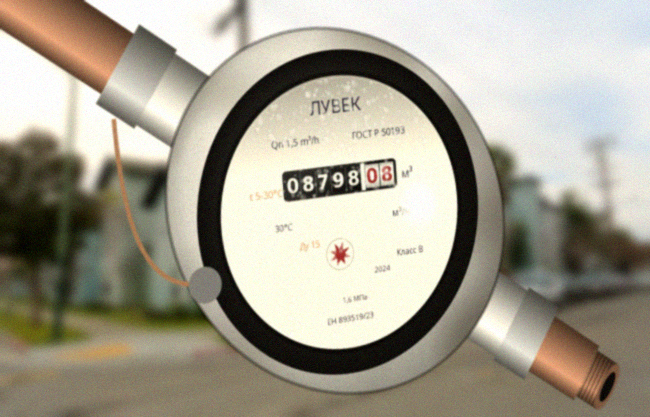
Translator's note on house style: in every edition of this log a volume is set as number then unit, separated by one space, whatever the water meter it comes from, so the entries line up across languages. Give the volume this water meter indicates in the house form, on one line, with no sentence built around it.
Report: 8798.08 m³
